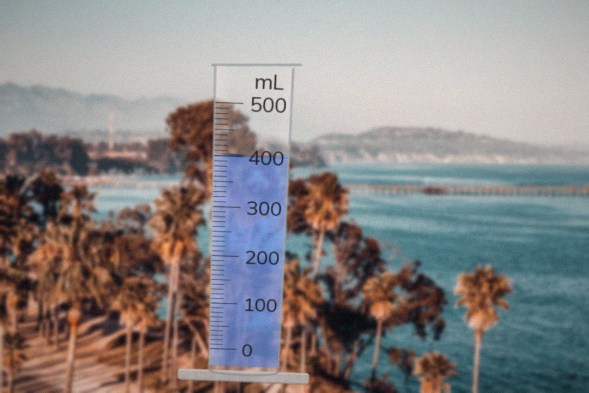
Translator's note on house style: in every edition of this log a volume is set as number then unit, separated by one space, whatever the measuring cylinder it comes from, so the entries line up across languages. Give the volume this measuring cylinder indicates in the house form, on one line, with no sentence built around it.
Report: 400 mL
